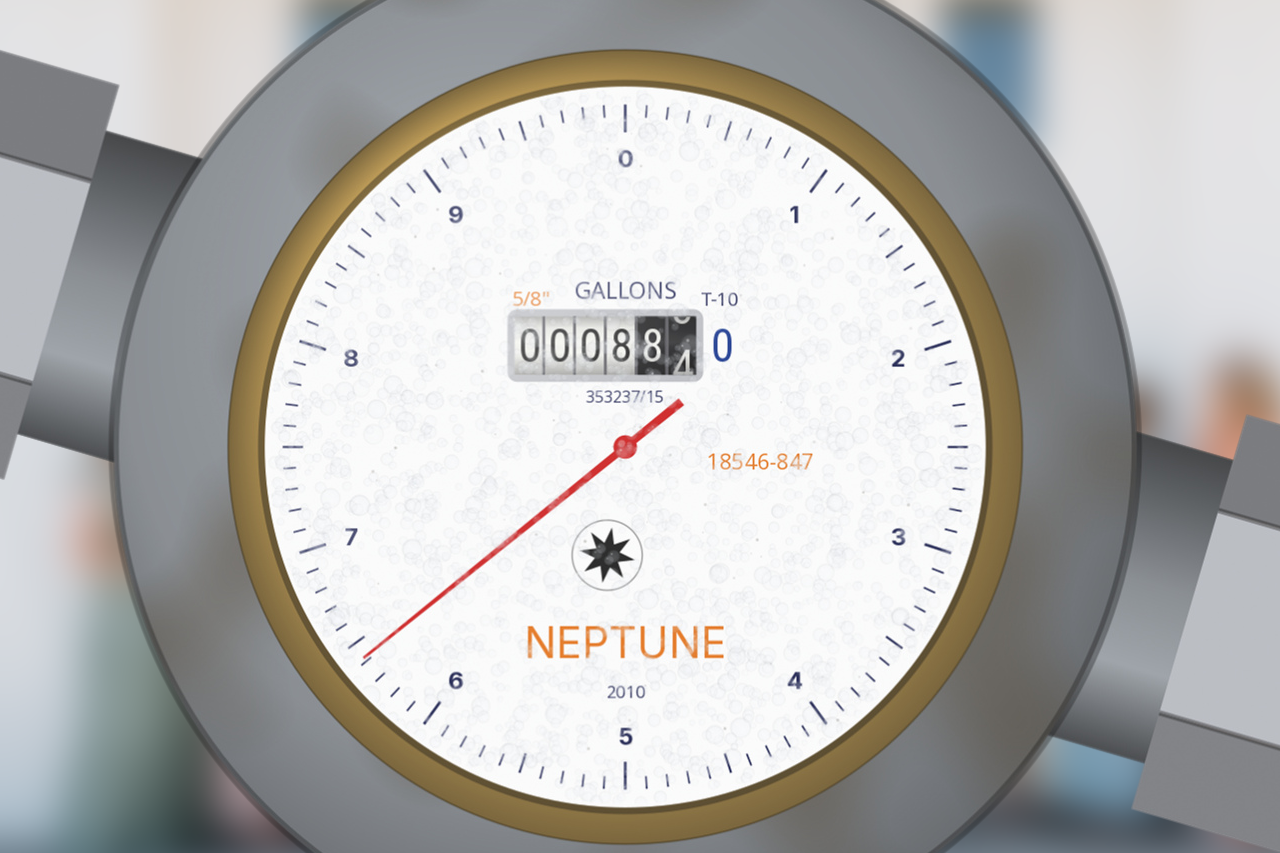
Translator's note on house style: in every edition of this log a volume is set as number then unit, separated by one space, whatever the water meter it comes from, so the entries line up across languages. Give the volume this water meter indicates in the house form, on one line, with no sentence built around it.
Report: 8836.4 gal
